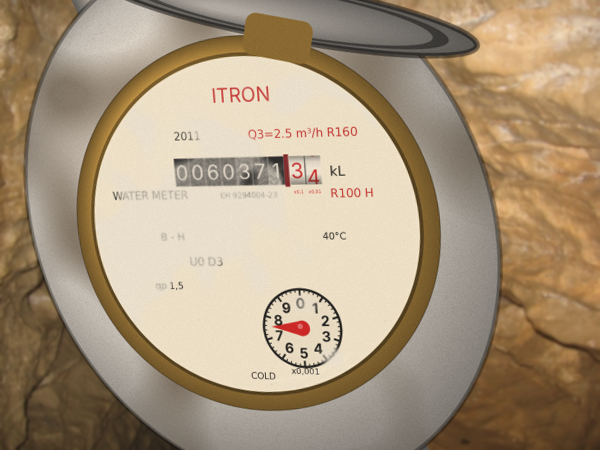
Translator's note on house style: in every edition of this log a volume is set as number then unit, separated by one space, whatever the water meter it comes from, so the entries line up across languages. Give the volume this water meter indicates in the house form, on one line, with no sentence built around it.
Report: 60371.337 kL
